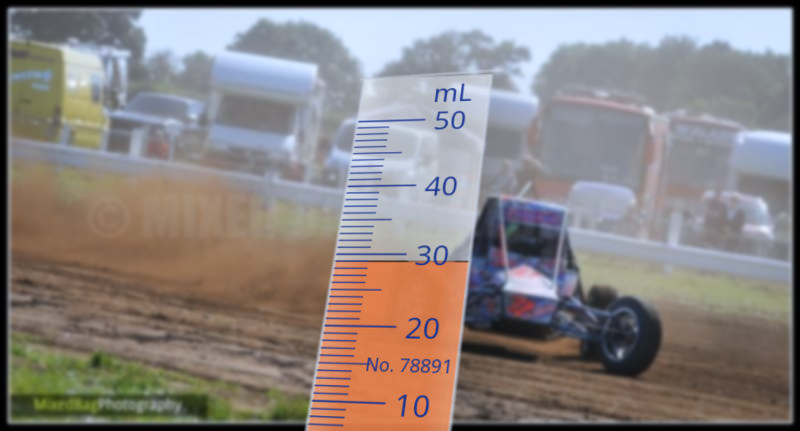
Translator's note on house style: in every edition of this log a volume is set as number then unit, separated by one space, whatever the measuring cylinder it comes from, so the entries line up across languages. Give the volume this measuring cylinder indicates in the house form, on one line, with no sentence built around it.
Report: 29 mL
